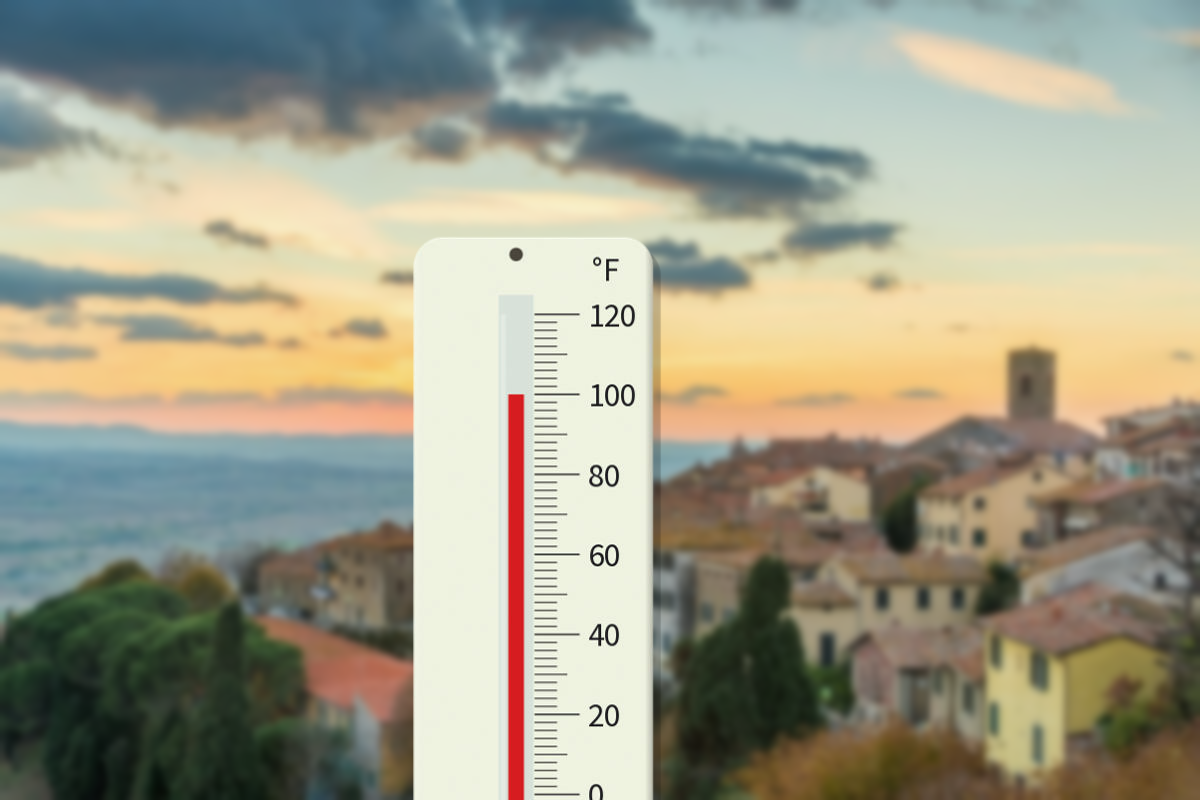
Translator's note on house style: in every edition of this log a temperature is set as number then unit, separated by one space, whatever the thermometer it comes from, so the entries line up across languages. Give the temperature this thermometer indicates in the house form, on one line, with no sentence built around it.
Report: 100 °F
